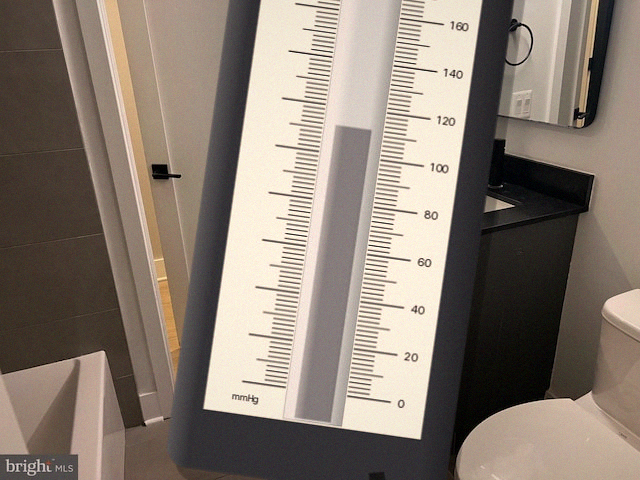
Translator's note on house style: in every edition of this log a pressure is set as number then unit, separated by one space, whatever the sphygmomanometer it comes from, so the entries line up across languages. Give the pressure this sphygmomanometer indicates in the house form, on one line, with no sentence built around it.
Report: 112 mmHg
